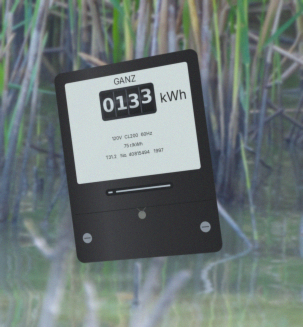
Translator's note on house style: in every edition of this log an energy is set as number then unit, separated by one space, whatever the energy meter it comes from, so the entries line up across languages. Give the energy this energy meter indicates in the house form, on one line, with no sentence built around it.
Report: 133 kWh
